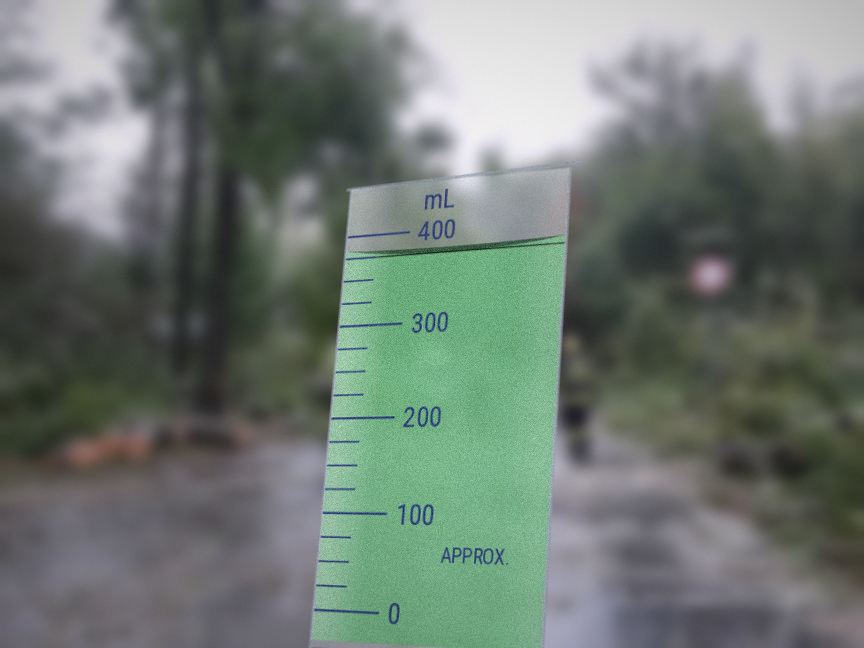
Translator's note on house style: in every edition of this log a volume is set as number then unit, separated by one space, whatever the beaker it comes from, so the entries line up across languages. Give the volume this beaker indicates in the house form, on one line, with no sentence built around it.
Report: 375 mL
